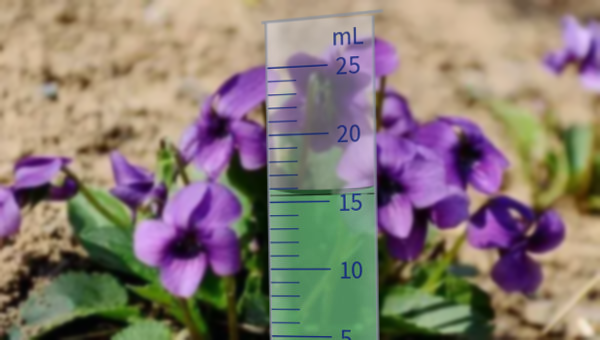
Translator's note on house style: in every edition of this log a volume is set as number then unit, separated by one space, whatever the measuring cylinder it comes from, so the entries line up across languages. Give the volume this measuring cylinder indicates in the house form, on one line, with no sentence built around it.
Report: 15.5 mL
